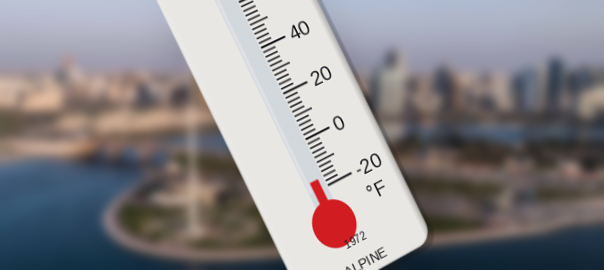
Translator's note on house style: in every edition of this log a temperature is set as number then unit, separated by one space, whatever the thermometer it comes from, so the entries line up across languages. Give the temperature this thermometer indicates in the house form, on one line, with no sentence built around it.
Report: -16 °F
